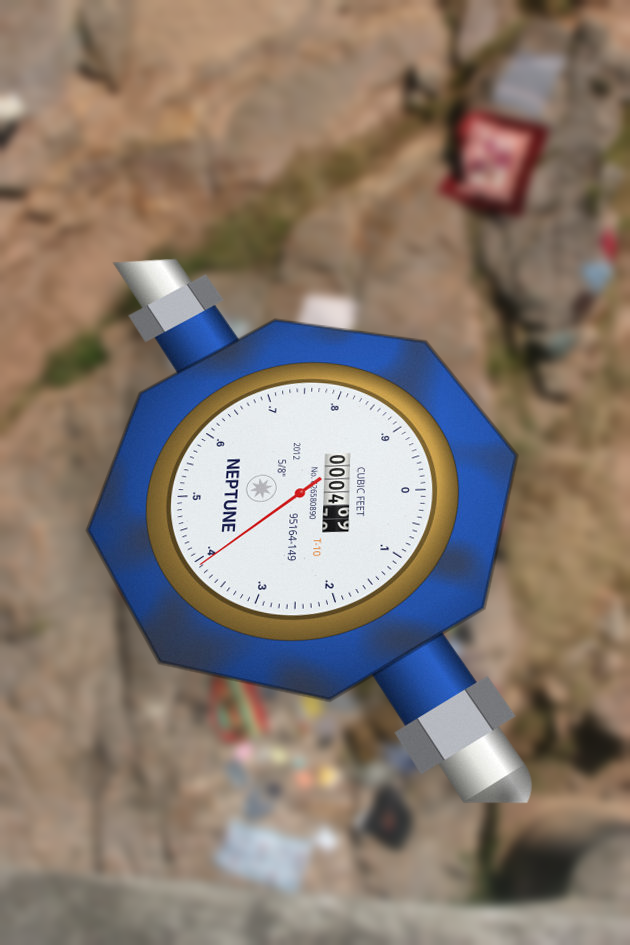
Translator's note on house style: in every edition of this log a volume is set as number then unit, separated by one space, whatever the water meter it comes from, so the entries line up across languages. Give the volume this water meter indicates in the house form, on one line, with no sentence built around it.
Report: 469.39 ft³
